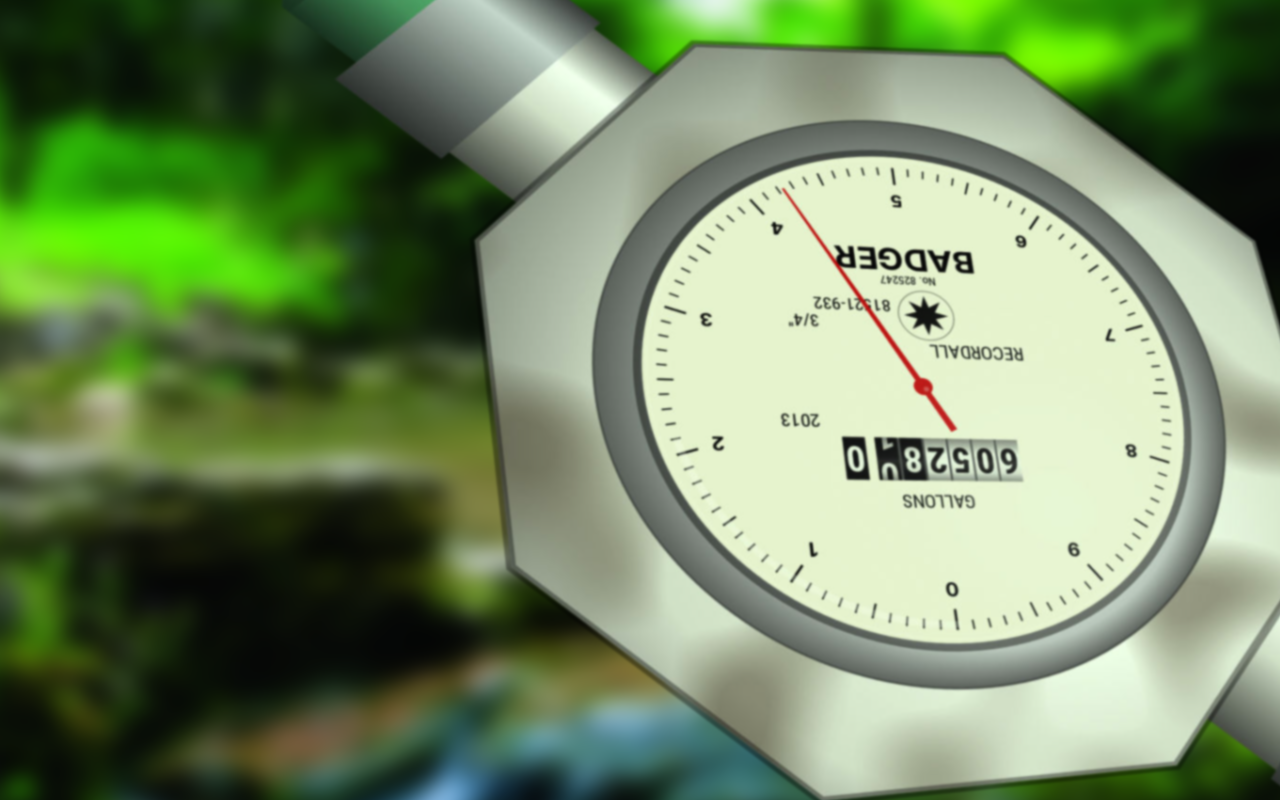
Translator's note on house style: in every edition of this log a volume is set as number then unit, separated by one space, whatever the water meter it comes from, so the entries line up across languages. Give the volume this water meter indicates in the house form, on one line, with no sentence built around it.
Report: 6052804.2 gal
